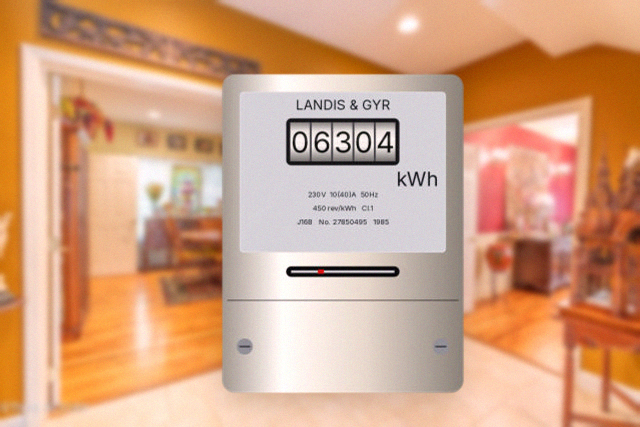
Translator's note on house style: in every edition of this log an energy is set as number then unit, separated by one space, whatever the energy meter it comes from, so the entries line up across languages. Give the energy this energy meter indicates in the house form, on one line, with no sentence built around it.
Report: 6304 kWh
